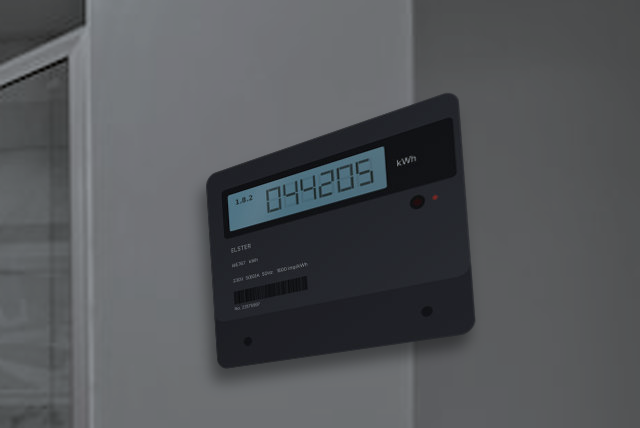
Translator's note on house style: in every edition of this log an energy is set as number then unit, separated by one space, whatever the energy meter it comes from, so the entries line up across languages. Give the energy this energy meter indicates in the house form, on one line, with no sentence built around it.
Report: 44205 kWh
